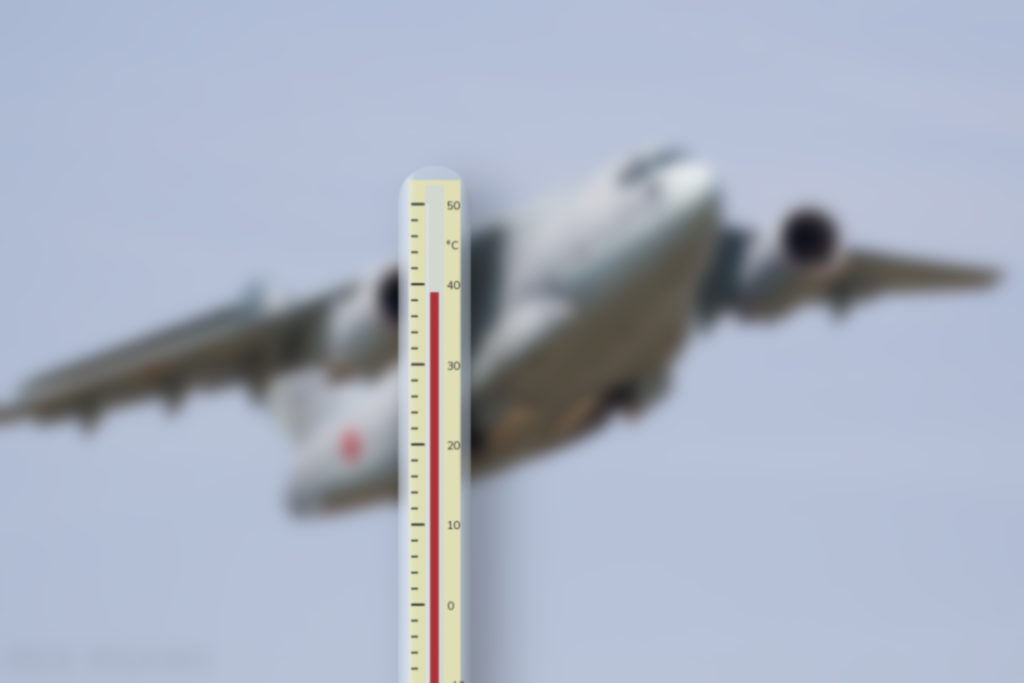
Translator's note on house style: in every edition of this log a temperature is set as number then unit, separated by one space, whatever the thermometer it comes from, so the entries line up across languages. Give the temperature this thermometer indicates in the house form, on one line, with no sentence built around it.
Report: 39 °C
